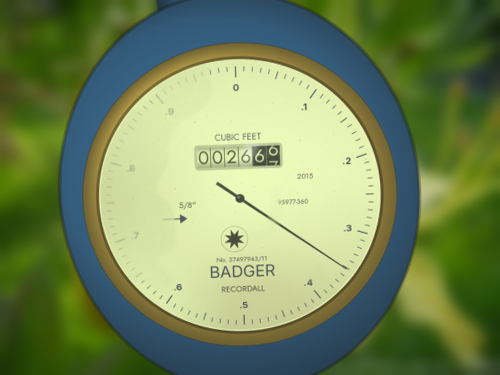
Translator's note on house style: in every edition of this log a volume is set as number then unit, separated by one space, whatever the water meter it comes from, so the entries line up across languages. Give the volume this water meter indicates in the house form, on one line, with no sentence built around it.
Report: 2666.35 ft³
